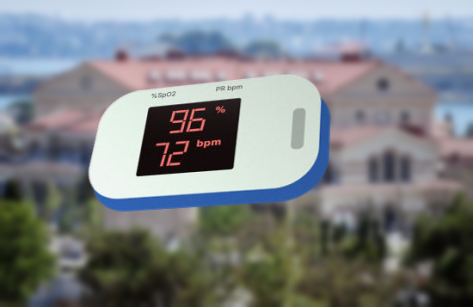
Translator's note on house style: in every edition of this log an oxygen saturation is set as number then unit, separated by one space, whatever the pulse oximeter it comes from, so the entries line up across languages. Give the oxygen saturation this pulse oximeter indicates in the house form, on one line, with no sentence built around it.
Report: 96 %
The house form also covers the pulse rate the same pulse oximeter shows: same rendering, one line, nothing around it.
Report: 72 bpm
